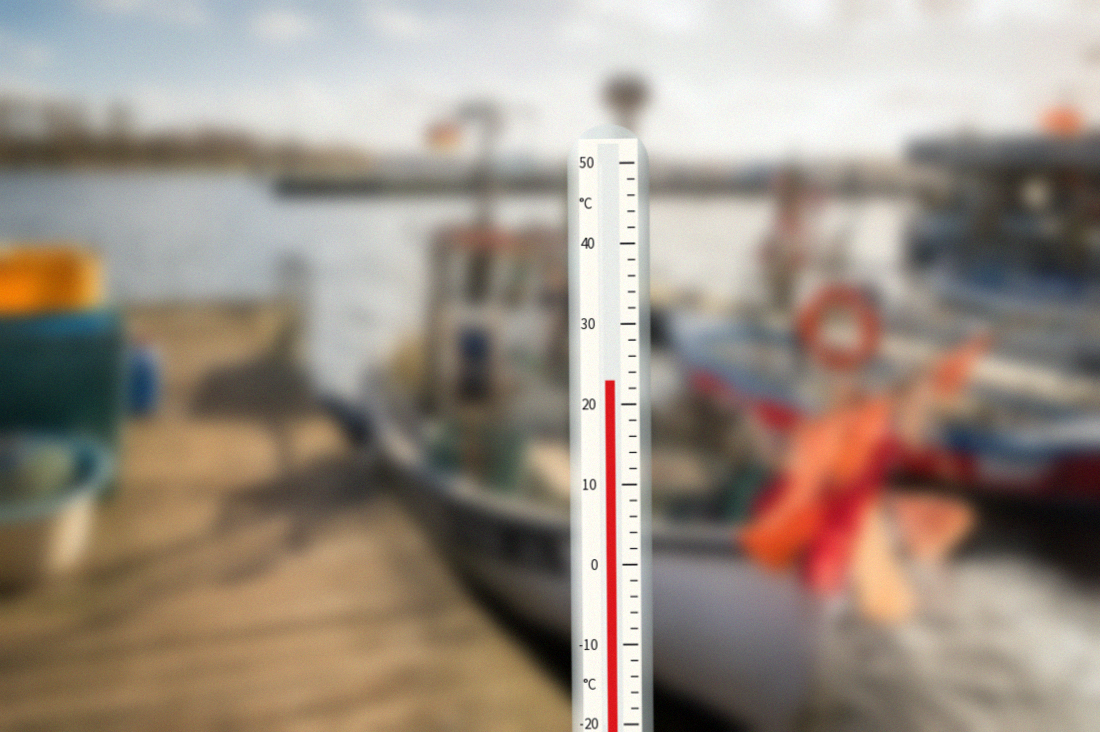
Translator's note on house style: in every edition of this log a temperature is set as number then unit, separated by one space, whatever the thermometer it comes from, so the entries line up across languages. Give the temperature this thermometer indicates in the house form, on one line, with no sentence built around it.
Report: 23 °C
